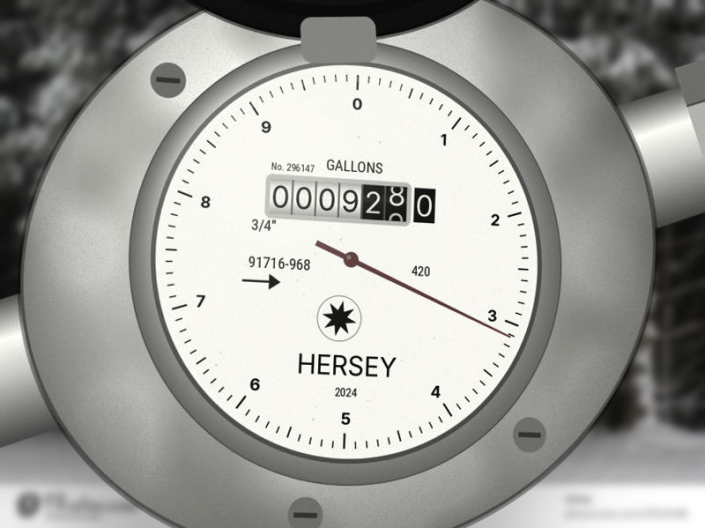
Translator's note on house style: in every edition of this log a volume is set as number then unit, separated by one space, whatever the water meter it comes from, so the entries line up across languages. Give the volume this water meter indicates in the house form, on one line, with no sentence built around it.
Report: 9283.1 gal
